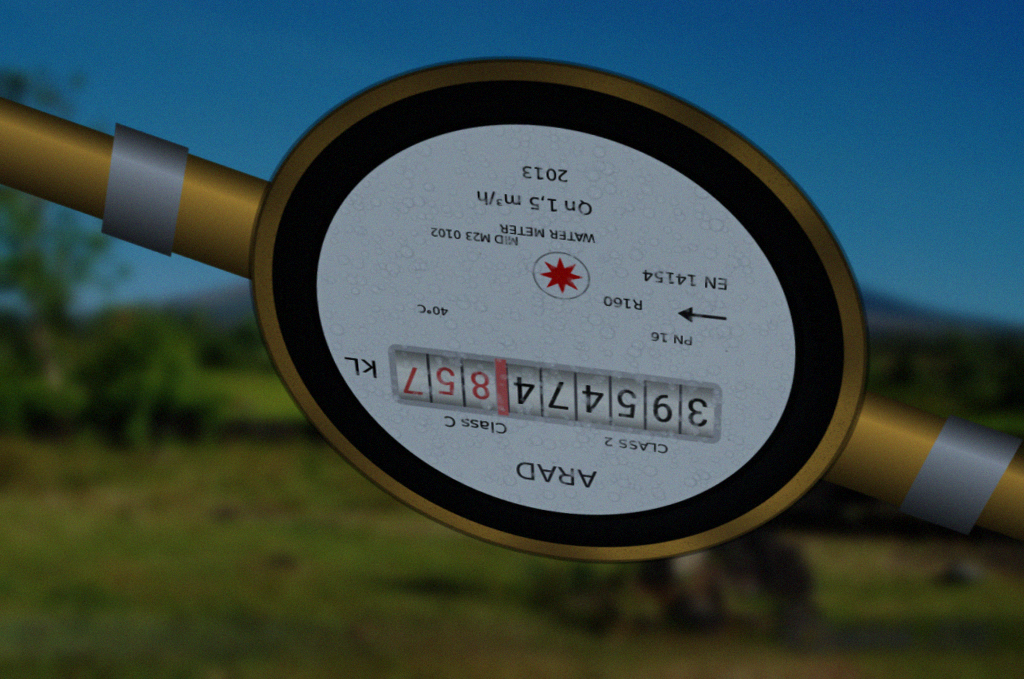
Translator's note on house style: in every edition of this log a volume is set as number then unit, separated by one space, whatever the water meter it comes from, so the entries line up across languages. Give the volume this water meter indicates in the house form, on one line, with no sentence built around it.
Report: 395474.857 kL
